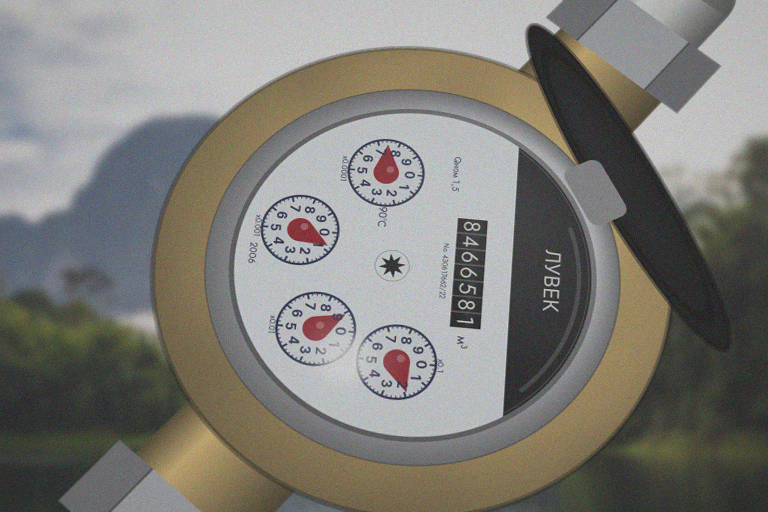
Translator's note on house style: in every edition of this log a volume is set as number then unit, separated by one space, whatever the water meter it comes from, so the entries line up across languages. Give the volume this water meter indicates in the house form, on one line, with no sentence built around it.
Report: 8466581.1907 m³
